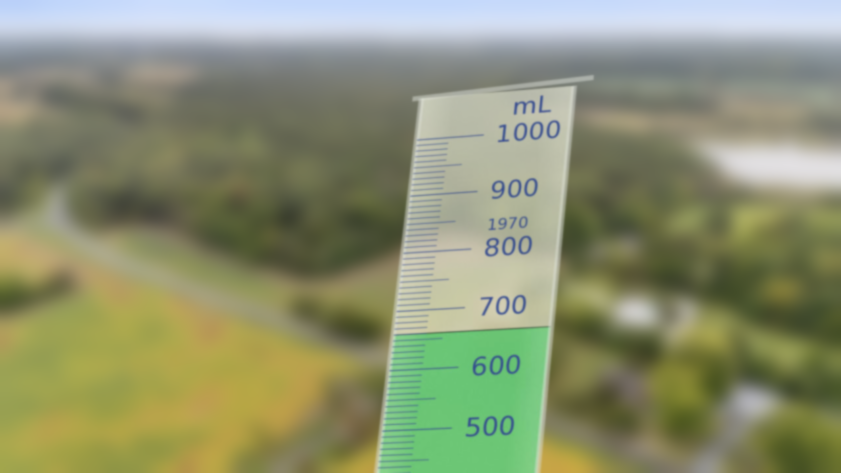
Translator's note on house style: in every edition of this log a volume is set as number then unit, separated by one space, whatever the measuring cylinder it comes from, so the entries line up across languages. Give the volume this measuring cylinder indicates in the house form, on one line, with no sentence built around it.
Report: 660 mL
